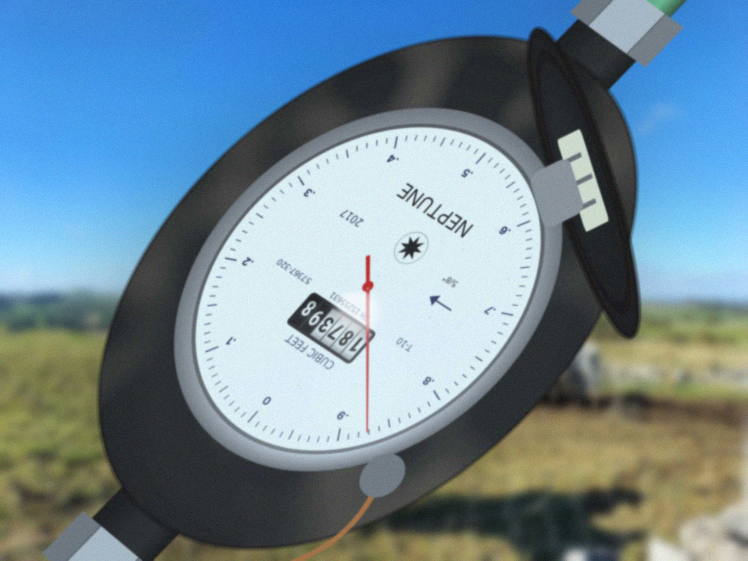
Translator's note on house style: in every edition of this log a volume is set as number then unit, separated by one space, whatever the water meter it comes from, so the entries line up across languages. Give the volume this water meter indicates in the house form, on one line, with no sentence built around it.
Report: 187397.87 ft³
